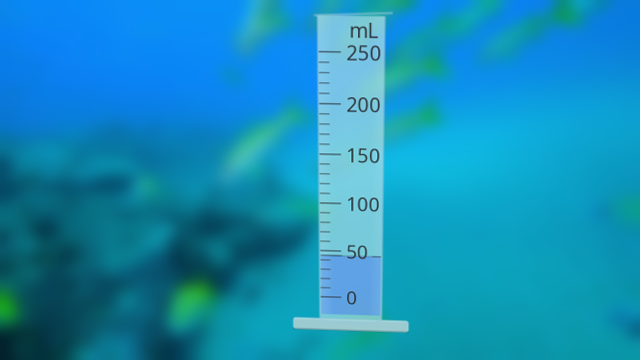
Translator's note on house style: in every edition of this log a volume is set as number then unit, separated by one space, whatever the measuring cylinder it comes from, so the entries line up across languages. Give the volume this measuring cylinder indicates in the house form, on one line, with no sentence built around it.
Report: 45 mL
